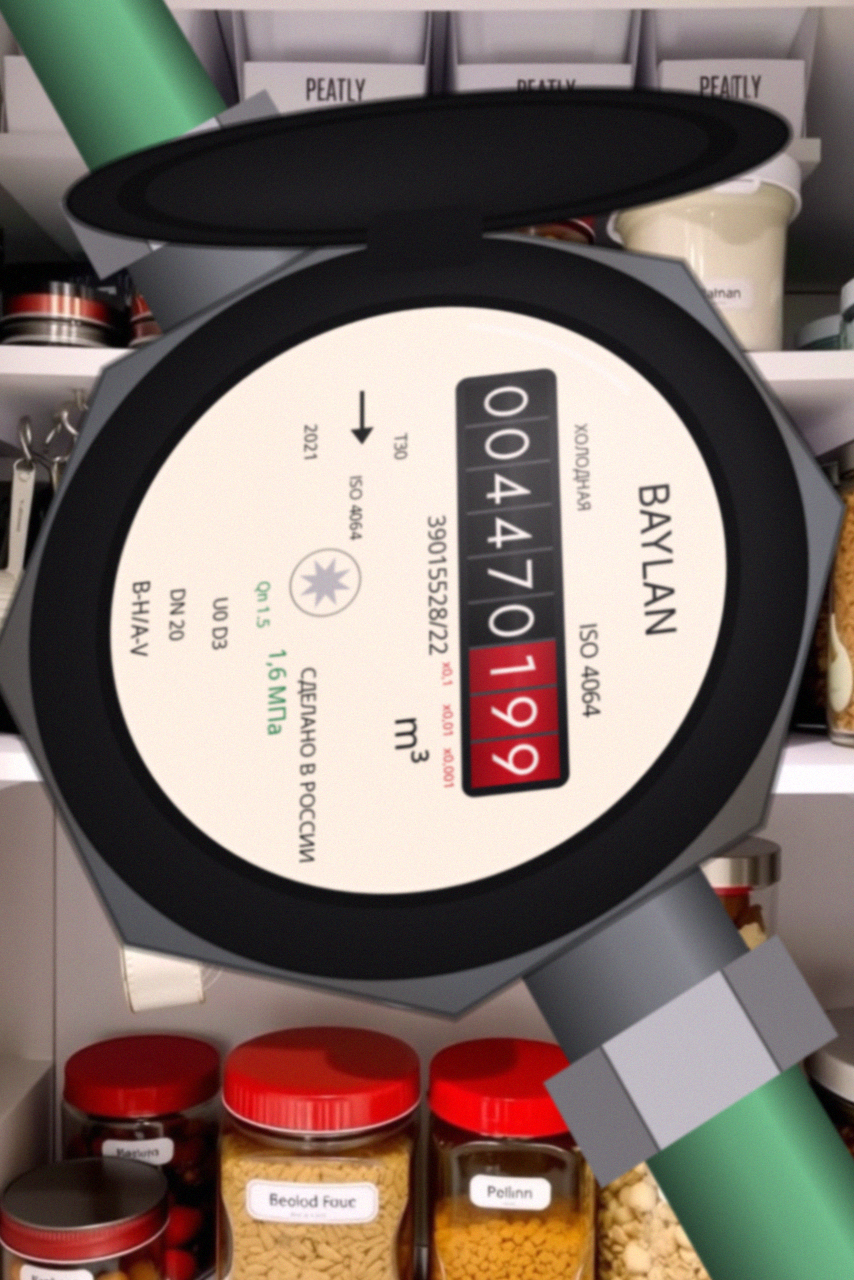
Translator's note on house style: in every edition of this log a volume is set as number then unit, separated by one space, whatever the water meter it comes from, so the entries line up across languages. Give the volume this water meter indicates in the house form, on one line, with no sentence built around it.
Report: 4470.199 m³
